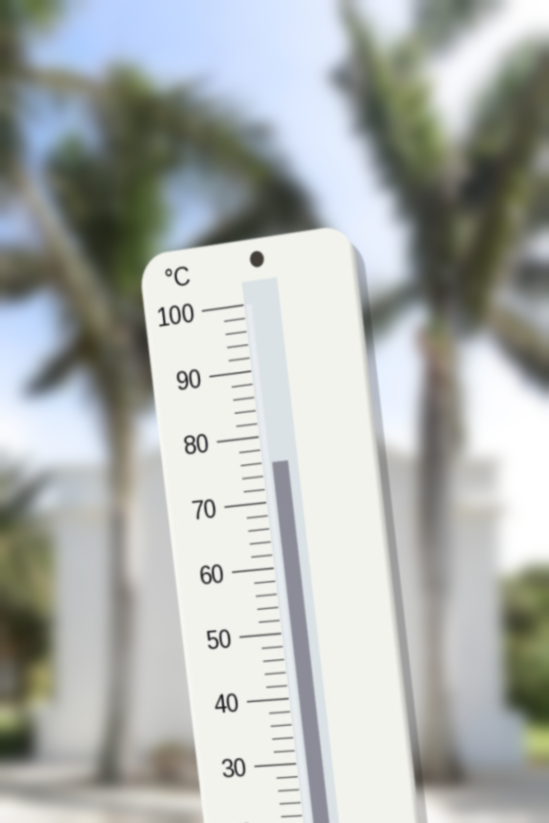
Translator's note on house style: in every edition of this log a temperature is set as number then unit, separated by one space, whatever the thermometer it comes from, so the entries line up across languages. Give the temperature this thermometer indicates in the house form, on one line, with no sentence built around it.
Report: 76 °C
